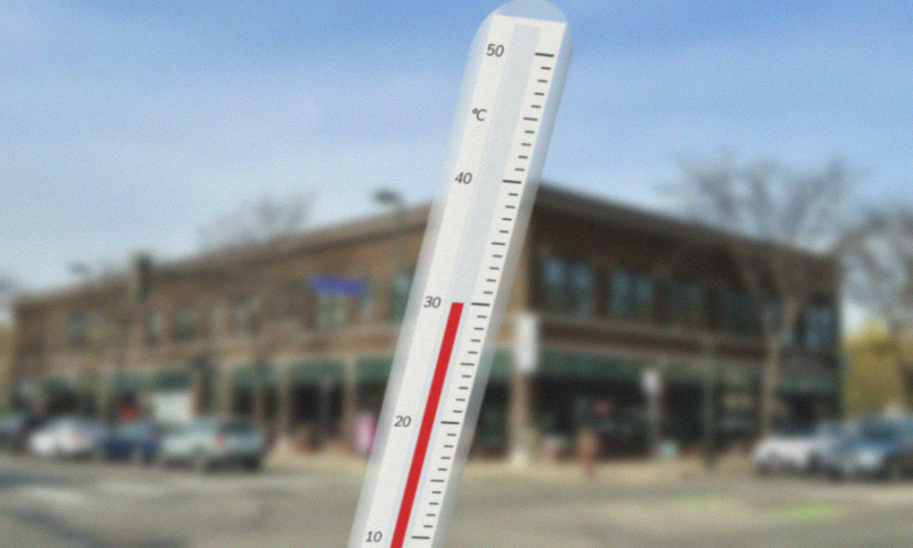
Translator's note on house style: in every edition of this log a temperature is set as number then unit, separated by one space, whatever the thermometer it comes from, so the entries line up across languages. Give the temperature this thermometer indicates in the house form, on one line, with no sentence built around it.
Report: 30 °C
